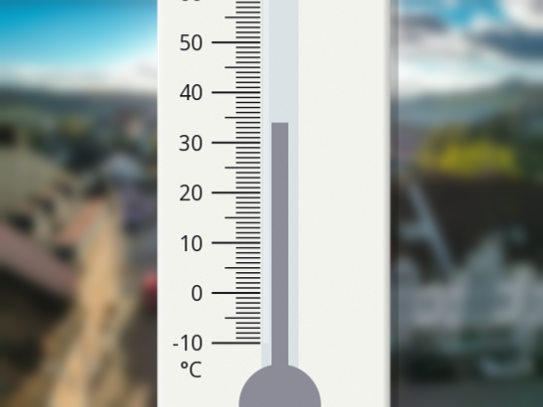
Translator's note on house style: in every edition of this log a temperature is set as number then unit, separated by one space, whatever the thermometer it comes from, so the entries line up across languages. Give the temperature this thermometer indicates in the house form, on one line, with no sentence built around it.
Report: 34 °C
